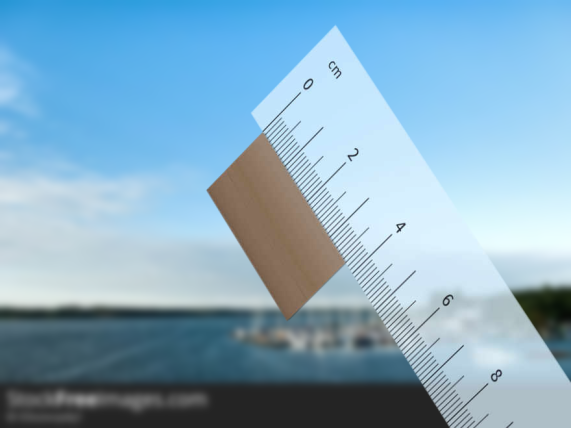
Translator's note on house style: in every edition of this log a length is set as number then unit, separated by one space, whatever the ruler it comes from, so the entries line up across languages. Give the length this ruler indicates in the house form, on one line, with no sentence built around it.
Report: 3.7 cm
